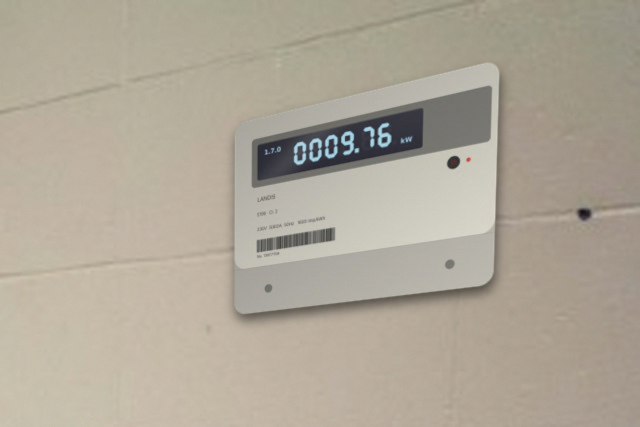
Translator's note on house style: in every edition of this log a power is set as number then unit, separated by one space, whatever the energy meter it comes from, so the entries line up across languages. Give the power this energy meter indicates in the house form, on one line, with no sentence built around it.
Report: 9.76 kW
